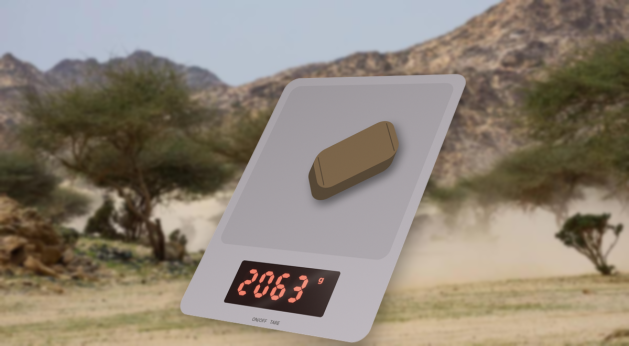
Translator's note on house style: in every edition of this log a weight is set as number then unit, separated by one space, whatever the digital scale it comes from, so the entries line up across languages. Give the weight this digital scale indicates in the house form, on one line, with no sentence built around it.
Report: 2063 g
